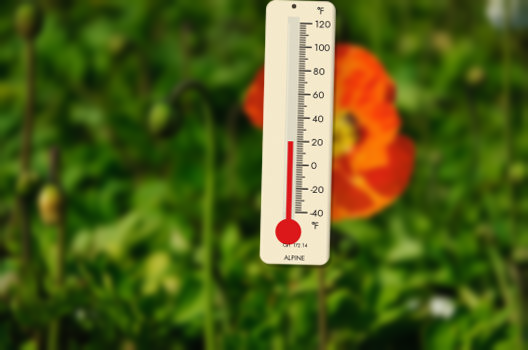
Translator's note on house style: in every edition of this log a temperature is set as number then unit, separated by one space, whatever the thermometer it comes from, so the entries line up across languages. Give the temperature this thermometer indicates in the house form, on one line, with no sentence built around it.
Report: 20 °F
